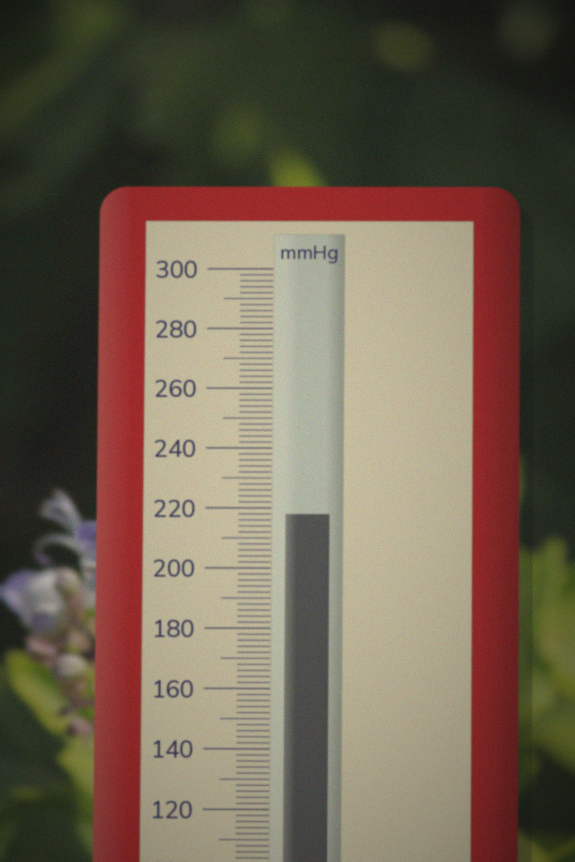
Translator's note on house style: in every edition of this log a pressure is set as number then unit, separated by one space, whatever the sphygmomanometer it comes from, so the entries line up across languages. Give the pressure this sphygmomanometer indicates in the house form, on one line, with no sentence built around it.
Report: 218 mmHg
